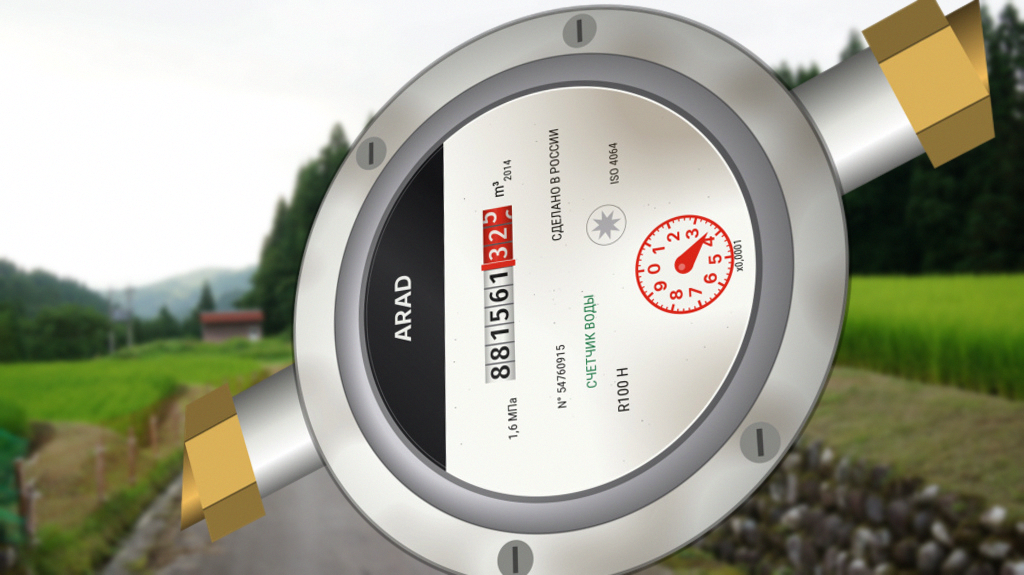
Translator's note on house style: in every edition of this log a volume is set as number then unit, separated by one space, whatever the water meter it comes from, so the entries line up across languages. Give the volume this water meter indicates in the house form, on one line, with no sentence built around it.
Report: 881561.3253 m³
